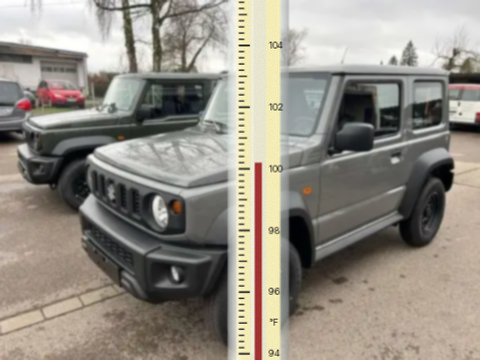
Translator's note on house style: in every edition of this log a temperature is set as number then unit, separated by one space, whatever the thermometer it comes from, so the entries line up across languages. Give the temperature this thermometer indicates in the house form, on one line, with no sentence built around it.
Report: 100.2 °F
